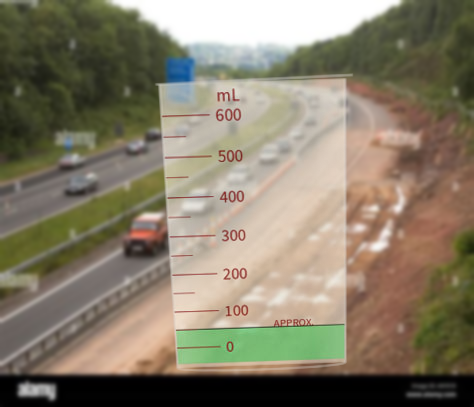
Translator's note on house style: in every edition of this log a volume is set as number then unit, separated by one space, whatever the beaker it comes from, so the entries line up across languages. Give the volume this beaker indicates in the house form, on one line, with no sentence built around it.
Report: 50 mL
